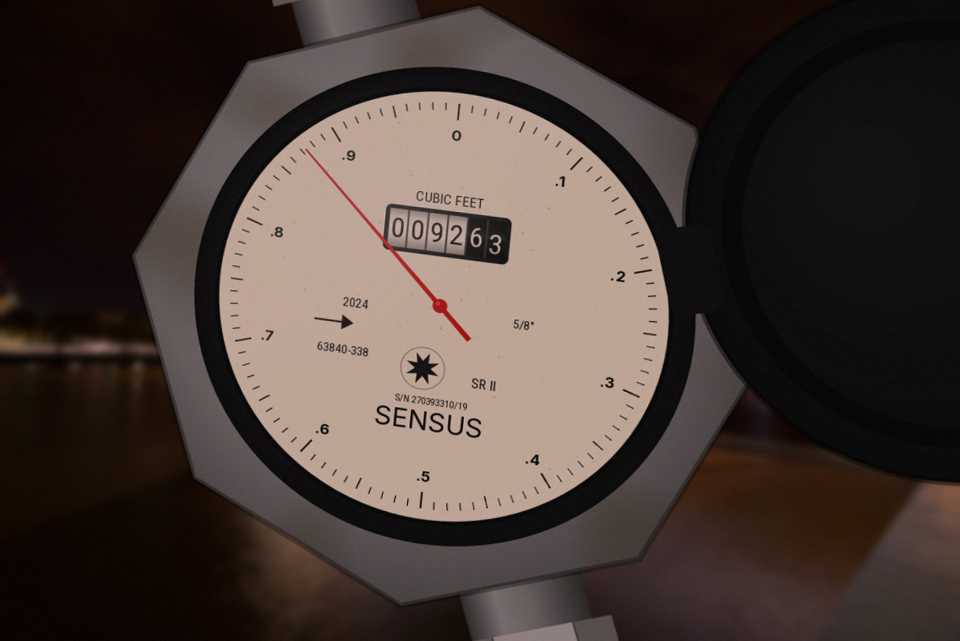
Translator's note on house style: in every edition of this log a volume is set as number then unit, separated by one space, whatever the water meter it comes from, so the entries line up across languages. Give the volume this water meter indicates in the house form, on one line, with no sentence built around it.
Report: 9262.87 ft³
